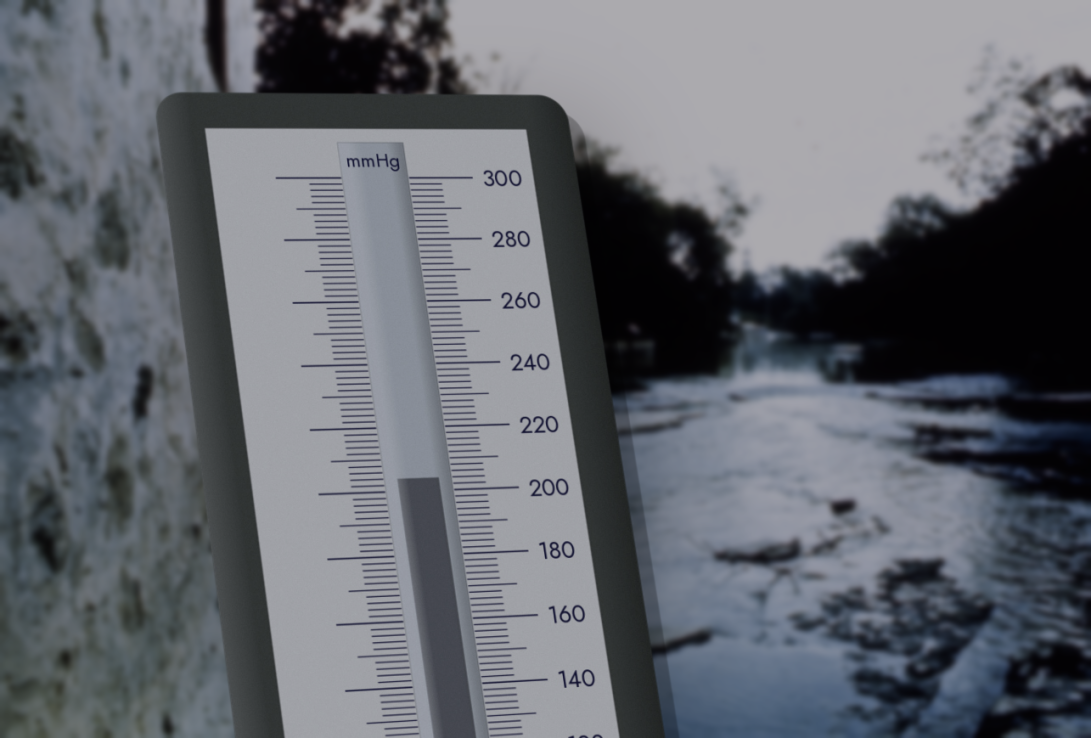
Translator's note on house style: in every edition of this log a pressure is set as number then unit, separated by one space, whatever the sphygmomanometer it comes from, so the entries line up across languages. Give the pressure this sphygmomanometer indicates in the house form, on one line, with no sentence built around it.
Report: 204 mmHg
